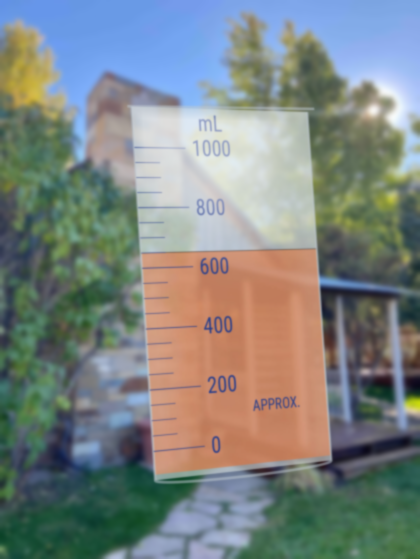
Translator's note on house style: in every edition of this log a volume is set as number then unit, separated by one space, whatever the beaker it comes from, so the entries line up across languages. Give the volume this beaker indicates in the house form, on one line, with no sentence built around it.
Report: 650 mL
